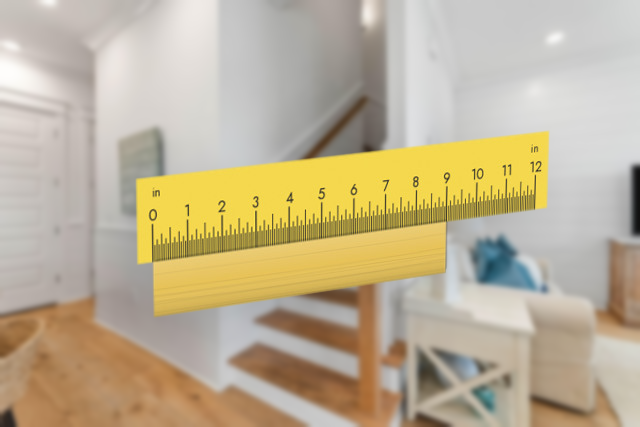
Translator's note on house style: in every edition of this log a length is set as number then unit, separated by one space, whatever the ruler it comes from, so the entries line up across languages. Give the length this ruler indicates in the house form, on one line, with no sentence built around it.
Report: 9 in
